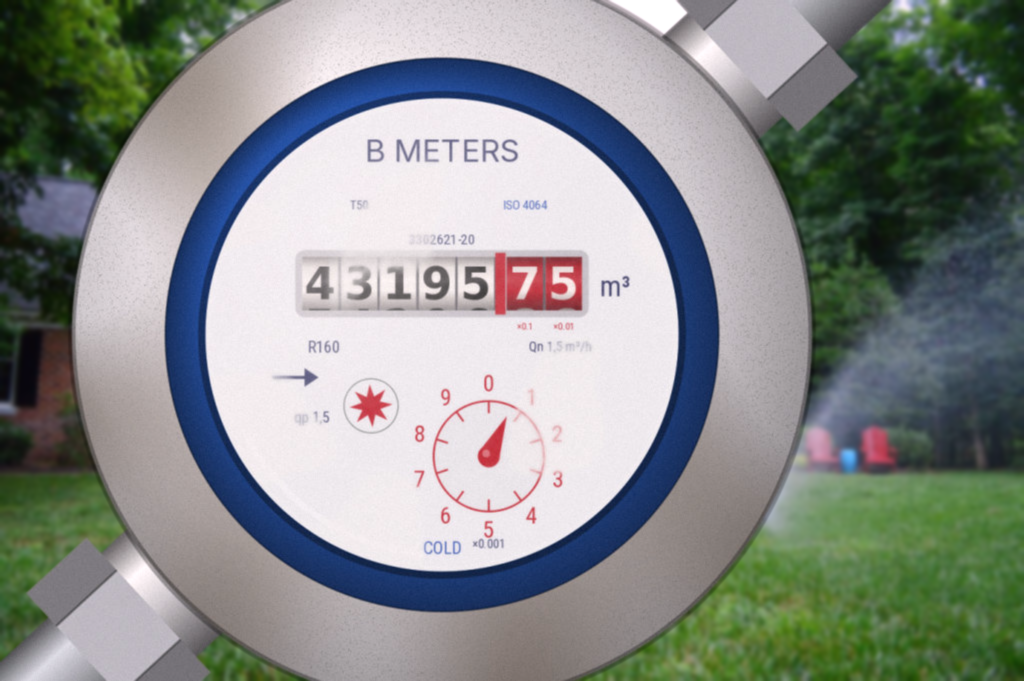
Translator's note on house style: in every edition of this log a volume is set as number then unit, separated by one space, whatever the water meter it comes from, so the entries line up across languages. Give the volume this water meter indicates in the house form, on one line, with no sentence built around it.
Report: 43195.750 m³
